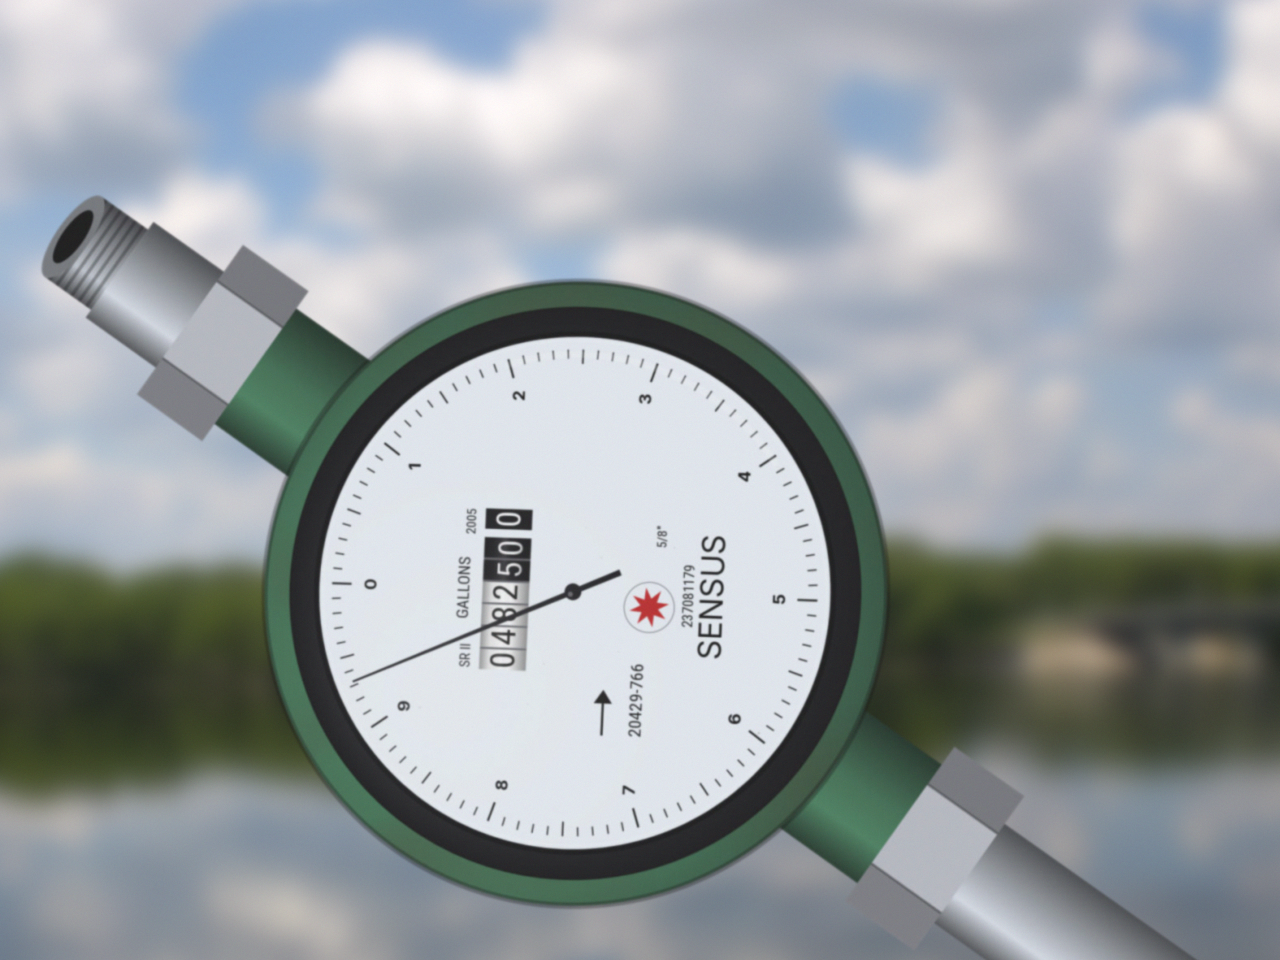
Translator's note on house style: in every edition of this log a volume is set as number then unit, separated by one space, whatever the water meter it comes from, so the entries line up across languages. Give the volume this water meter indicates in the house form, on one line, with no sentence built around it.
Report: 482499.3 gal
